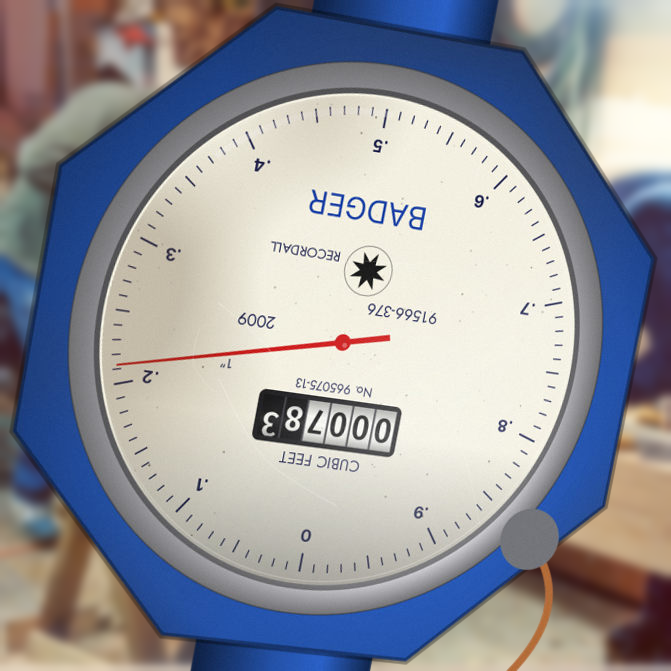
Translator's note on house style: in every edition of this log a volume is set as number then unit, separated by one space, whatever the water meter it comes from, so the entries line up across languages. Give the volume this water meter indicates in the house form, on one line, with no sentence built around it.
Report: 783.21 ft³
